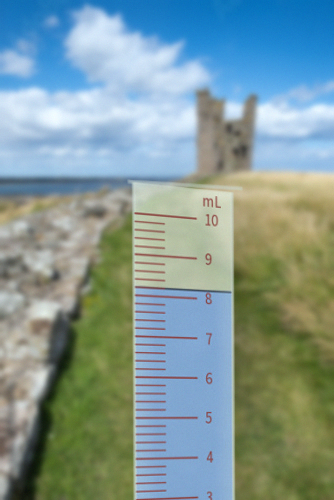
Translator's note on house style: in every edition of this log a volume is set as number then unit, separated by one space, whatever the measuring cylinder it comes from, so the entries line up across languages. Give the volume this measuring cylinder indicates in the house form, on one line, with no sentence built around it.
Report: 8.2 mL
